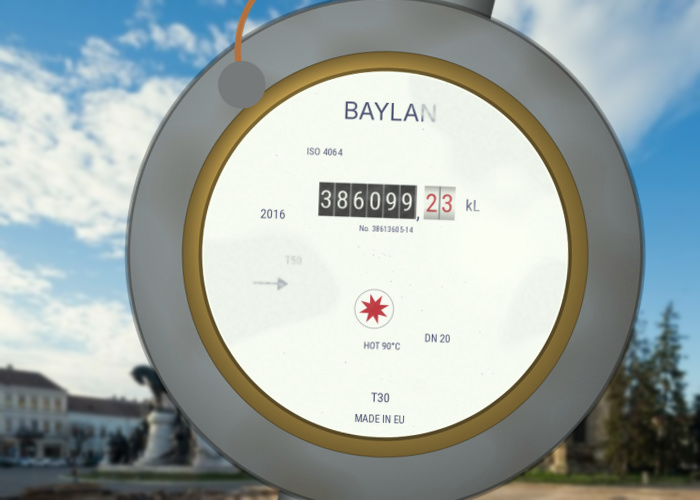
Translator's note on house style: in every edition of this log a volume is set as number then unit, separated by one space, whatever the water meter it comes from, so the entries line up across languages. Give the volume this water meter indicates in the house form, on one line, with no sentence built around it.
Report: 386099.23 kL
